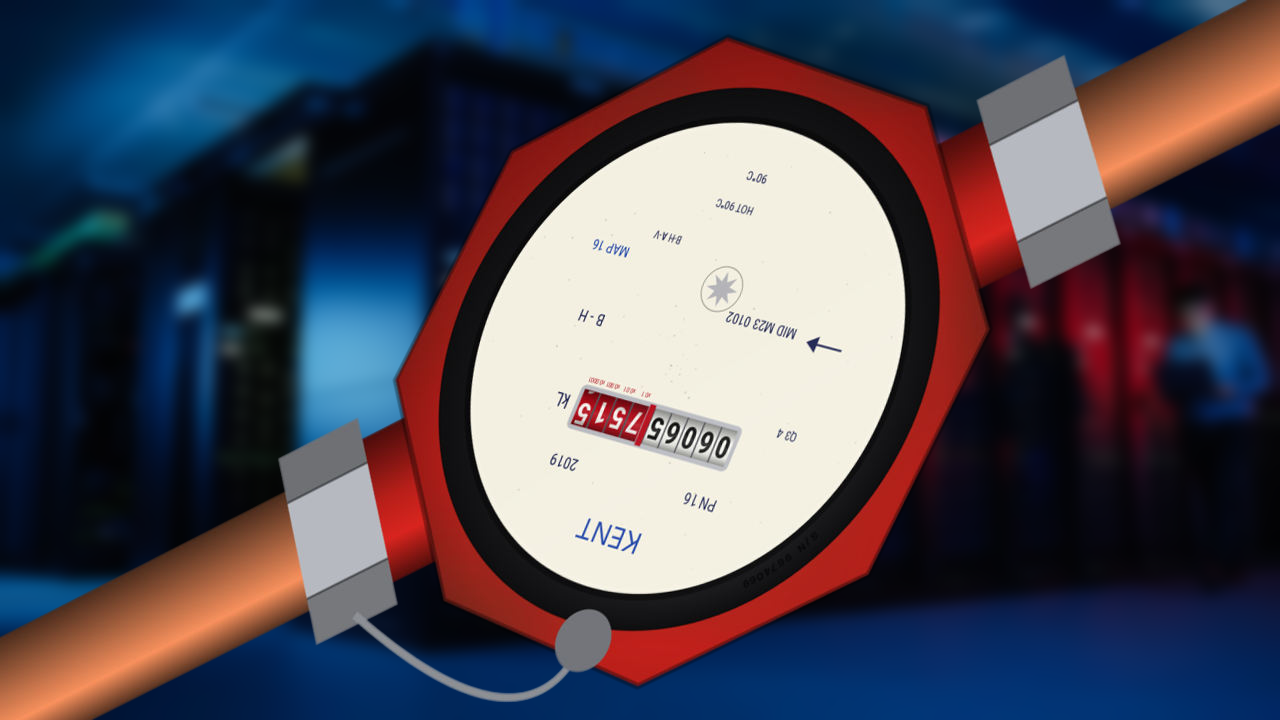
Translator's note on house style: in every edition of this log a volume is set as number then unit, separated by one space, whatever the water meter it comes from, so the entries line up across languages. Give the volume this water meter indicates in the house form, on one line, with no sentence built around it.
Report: 6065.7515 kL
